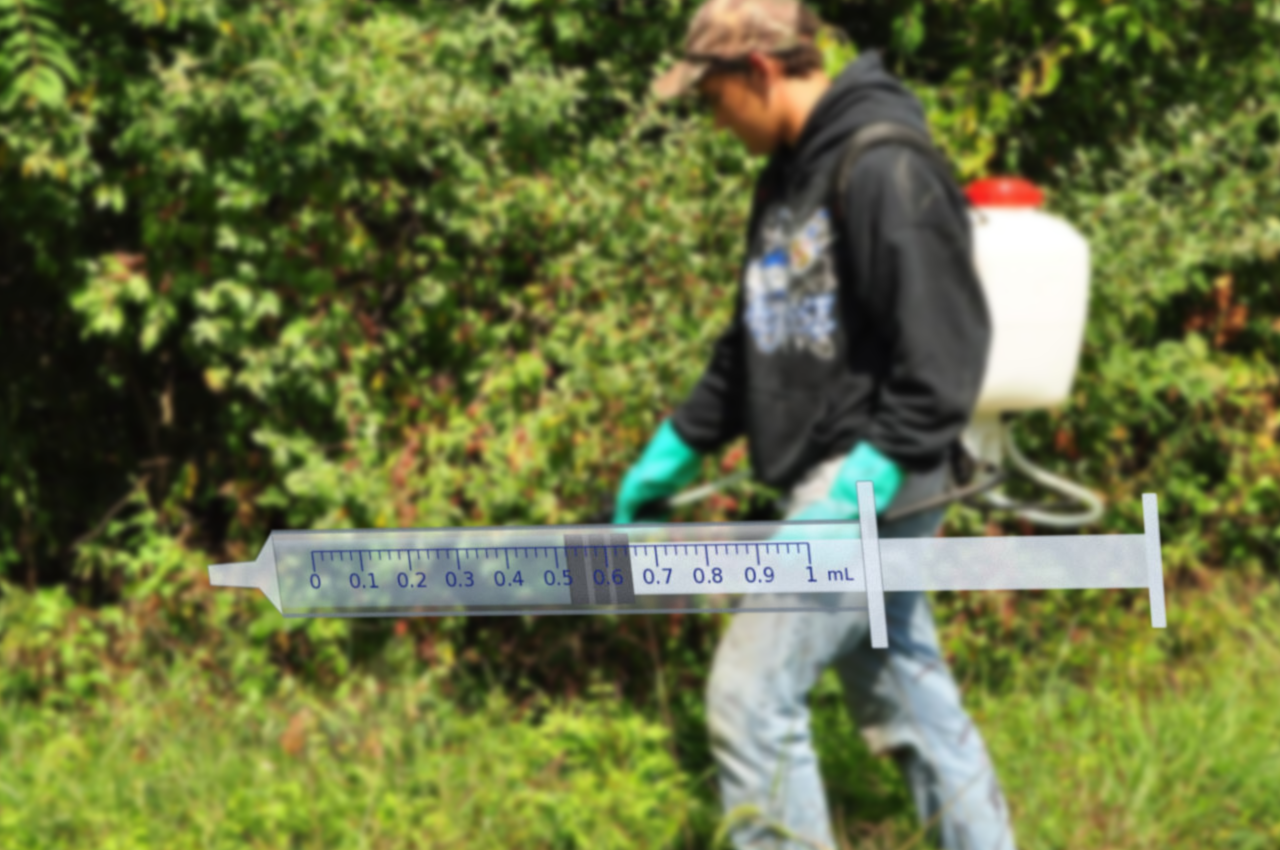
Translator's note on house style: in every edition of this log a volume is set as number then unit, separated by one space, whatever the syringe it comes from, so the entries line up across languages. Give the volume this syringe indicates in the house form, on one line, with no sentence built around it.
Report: 0.52 mL
